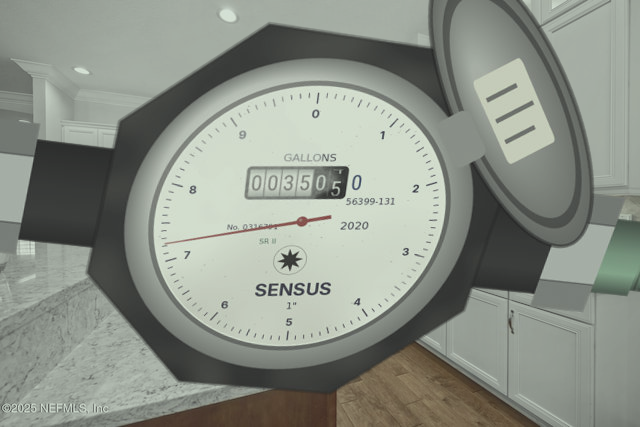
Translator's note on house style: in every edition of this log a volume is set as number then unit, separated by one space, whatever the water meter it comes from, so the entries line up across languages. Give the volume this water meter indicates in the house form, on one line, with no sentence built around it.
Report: 35047.2 gal
